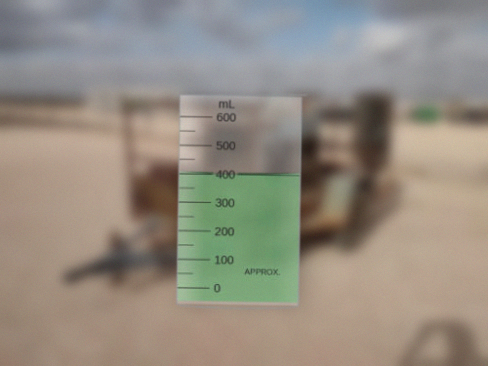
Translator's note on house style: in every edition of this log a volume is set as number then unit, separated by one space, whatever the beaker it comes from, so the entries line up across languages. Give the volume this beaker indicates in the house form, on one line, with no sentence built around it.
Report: 400 mL
